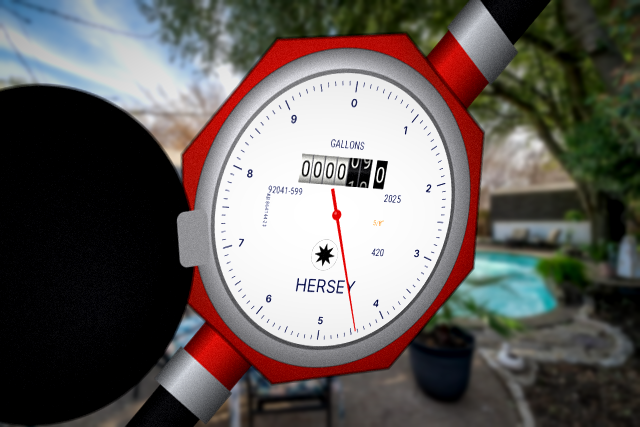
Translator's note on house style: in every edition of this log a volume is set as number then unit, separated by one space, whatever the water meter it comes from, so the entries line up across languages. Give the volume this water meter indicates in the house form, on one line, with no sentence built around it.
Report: 94.4 gal
